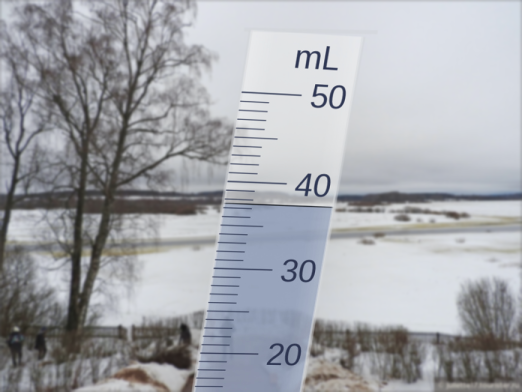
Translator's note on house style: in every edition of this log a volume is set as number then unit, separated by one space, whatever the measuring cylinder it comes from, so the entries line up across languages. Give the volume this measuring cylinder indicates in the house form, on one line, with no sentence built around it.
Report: 37.5 mL
